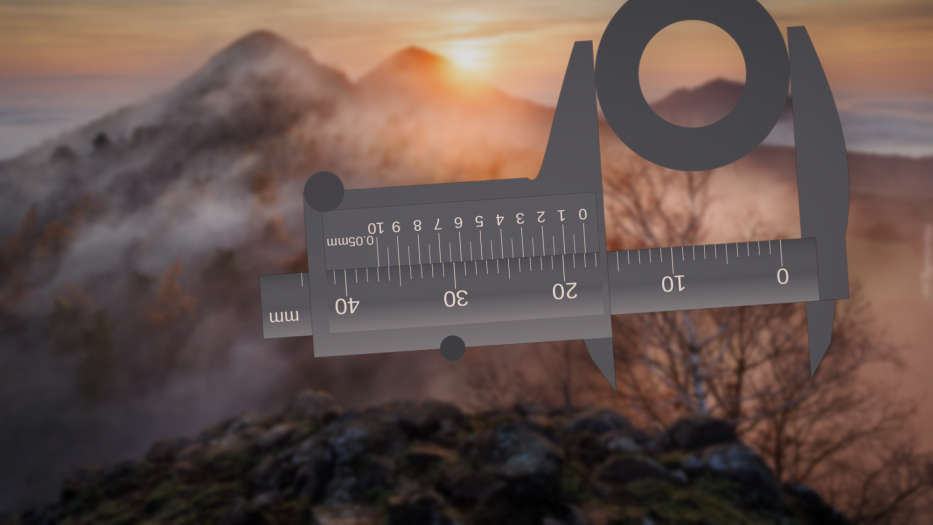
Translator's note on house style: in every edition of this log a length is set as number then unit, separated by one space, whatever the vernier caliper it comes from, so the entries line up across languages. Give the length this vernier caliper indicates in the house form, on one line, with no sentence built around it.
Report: 17.9 mm
